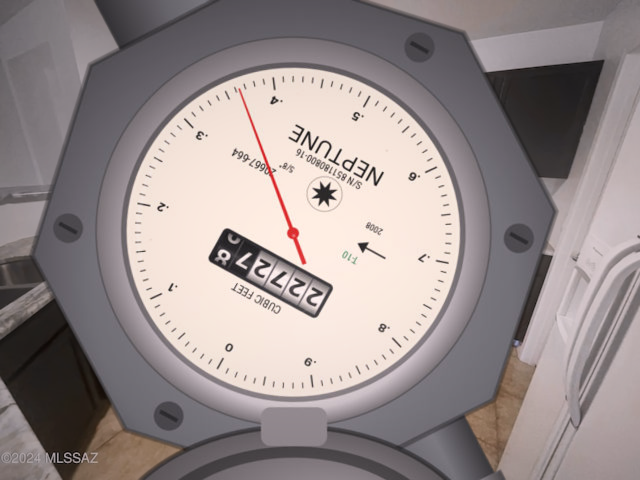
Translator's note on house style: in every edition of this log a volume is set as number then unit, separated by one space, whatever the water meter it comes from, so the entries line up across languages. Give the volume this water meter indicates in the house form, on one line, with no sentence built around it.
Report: 227278.36 ft³
